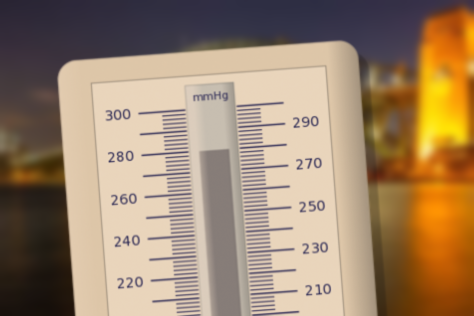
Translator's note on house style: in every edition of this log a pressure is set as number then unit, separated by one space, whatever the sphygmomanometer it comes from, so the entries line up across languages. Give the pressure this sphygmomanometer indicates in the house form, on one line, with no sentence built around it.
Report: 280 mmHg
